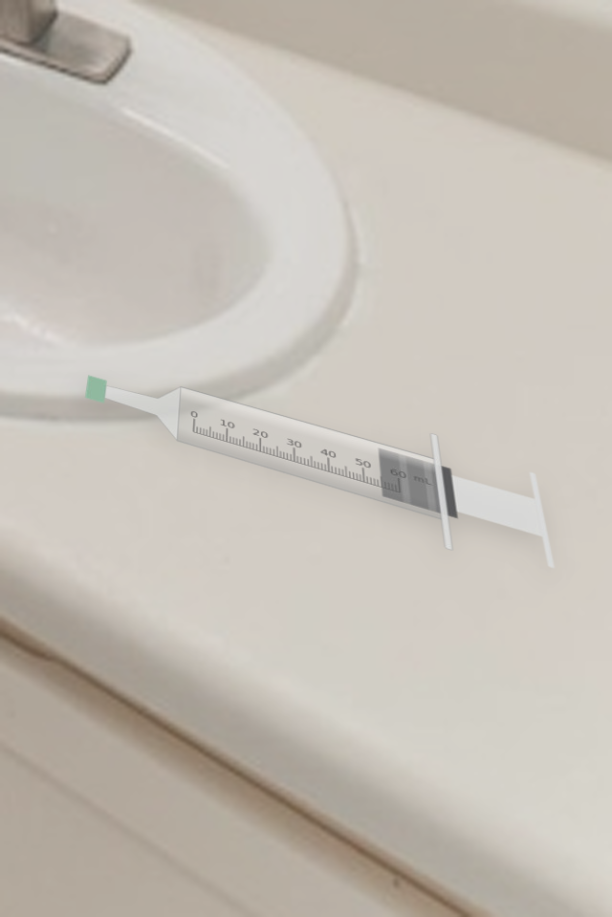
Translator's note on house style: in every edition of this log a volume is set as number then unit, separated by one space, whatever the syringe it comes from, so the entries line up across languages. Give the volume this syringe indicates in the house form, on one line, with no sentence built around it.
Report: 55 mL
